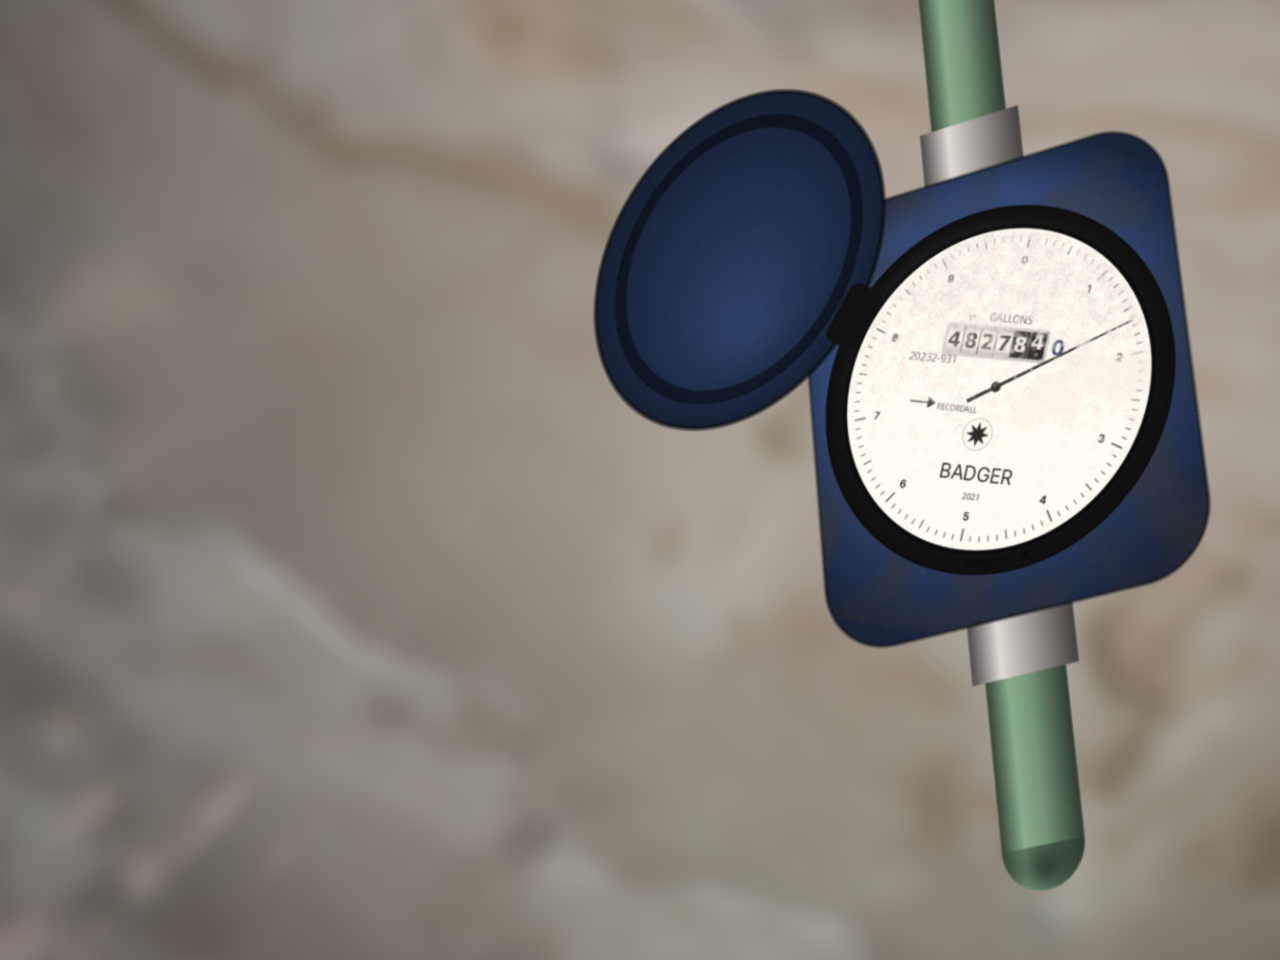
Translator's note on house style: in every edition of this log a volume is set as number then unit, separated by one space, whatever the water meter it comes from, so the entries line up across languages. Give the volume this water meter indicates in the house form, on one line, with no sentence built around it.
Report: 4827841.6 gal
